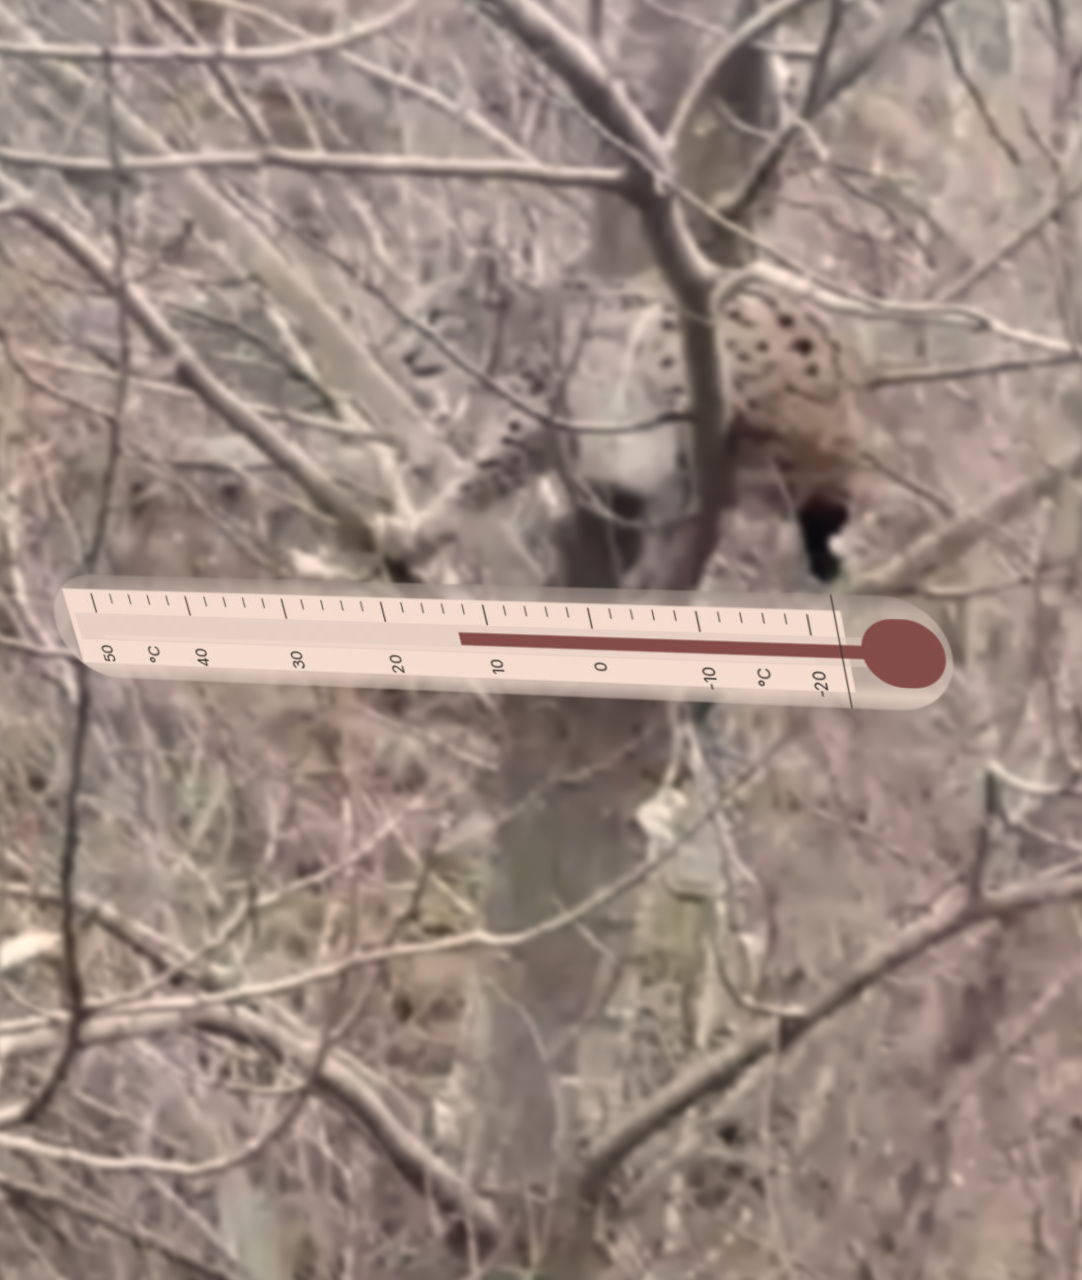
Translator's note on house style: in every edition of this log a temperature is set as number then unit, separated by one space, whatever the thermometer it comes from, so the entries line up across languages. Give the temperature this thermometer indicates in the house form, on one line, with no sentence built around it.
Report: 13 °C
